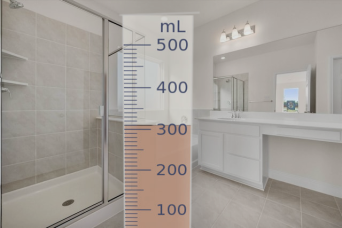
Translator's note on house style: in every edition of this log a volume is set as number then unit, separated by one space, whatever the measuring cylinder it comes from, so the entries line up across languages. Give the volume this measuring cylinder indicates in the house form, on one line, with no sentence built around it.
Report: 310 mL
